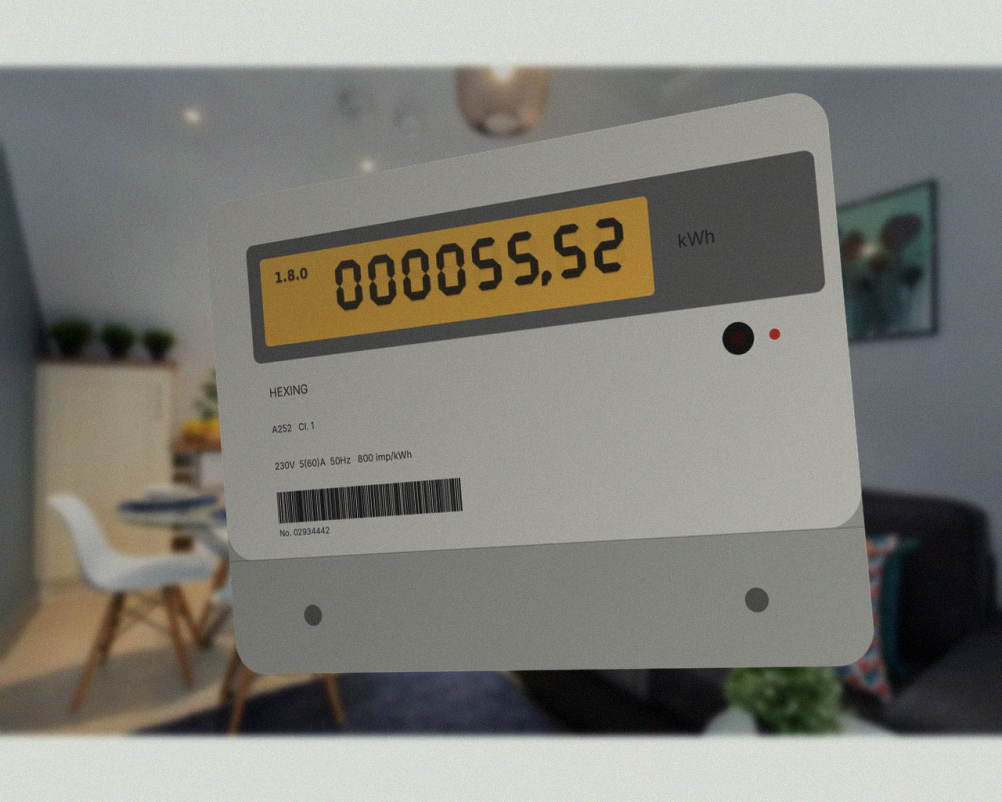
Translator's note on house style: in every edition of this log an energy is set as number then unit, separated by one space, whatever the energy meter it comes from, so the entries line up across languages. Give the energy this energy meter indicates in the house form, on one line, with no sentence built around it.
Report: 55.52 kWh
